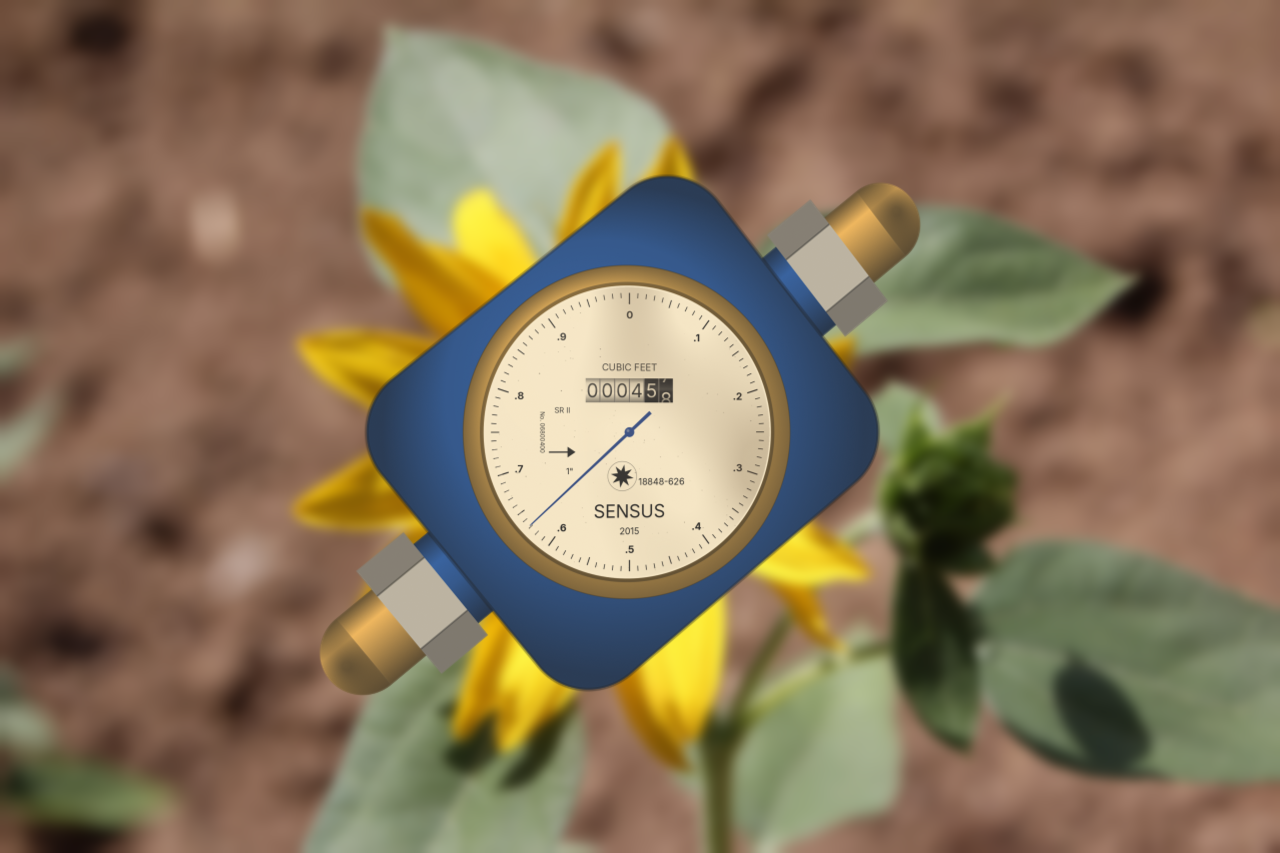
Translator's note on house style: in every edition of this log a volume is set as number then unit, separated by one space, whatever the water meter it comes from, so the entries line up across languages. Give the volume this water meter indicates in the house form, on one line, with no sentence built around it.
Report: 457.63 ft³
